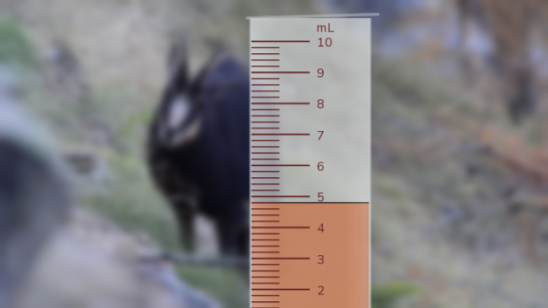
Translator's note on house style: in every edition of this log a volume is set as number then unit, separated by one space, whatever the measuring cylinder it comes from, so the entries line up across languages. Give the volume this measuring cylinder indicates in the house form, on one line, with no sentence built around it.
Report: 4.8 mL
